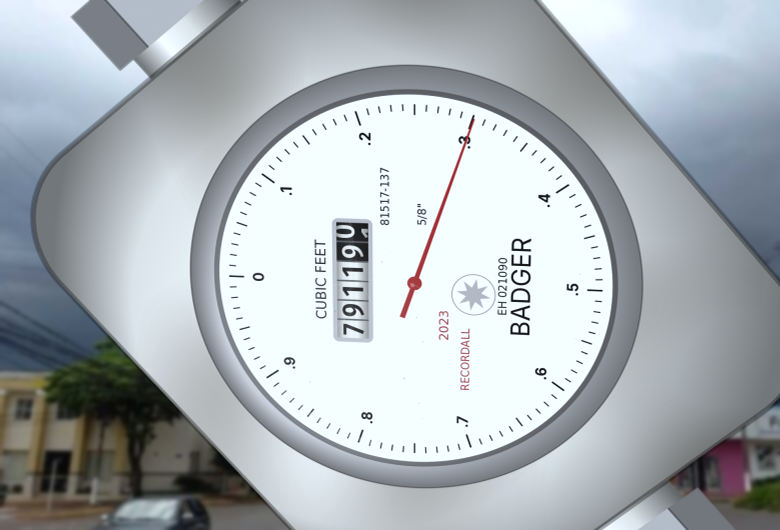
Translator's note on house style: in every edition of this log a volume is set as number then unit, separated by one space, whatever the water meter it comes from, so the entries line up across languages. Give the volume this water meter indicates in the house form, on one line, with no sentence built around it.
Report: 791190.30 ft³
